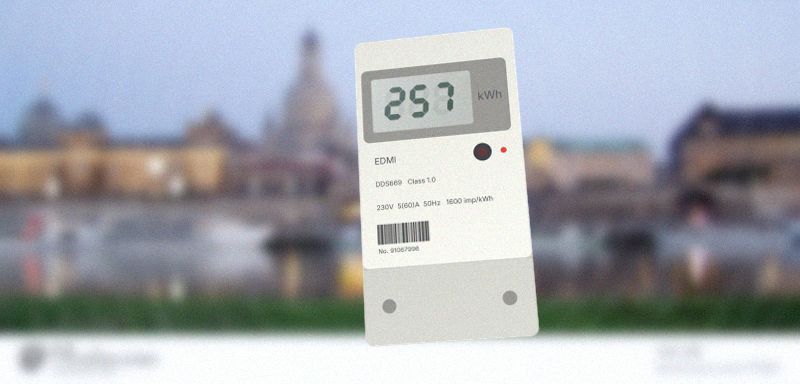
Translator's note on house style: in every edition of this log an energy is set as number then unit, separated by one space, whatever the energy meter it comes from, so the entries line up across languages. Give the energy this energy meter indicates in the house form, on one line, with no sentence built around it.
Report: 257 kWh
